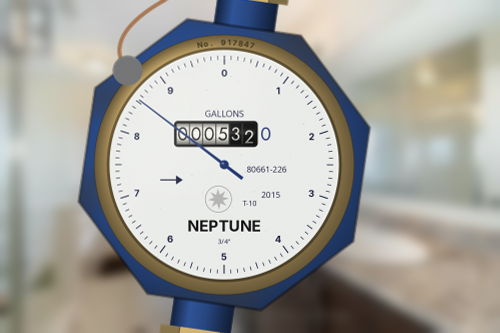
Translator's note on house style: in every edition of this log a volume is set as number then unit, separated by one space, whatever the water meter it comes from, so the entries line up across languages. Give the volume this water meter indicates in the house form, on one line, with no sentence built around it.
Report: 5318.5 gal
